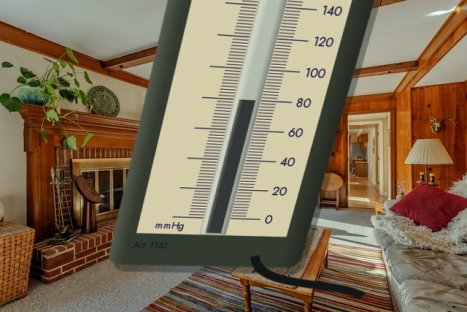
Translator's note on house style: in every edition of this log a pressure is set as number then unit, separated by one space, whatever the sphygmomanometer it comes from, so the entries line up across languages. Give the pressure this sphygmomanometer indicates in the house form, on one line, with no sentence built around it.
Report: 80 mmHg
